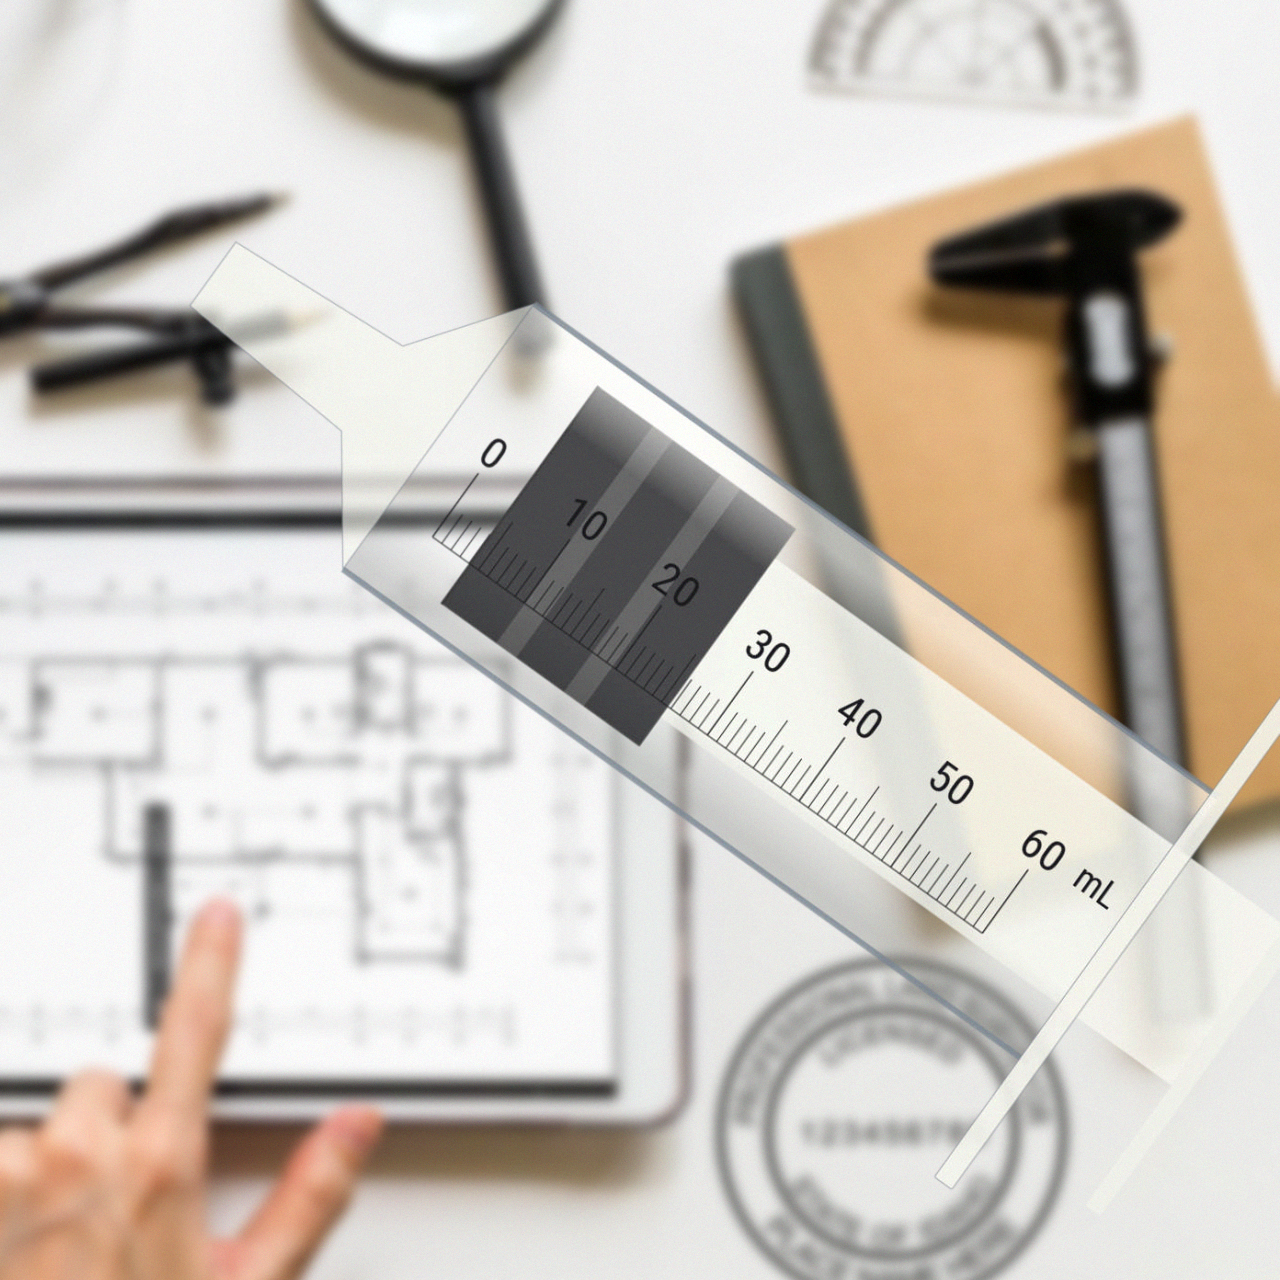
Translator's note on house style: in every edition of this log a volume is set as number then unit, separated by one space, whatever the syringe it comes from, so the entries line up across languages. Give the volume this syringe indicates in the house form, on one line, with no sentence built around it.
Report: 4 mL
